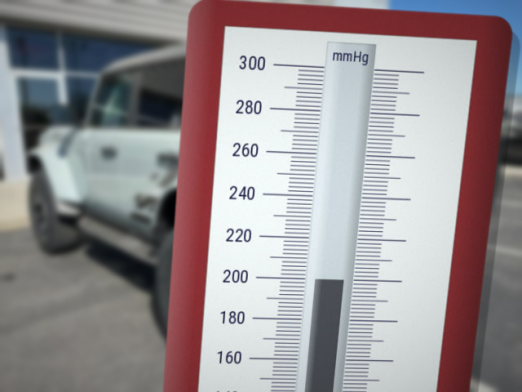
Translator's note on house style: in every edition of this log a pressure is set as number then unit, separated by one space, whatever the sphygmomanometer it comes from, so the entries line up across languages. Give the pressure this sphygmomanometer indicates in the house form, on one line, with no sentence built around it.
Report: 200 mmHg
